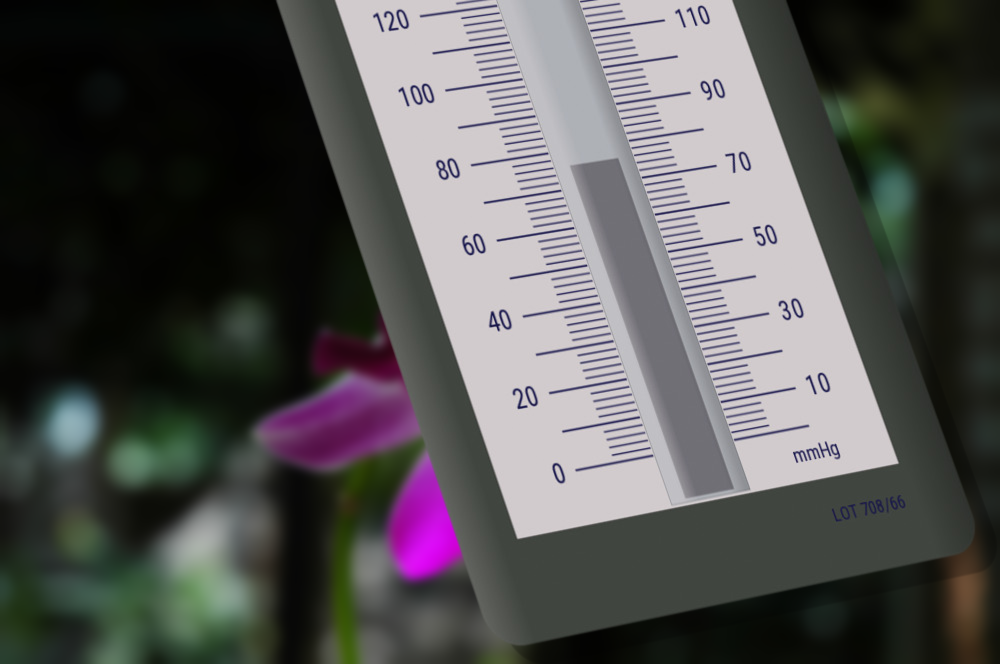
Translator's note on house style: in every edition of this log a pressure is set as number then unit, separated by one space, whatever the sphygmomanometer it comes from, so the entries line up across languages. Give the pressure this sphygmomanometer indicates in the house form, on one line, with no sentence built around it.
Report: 76 mmHg
